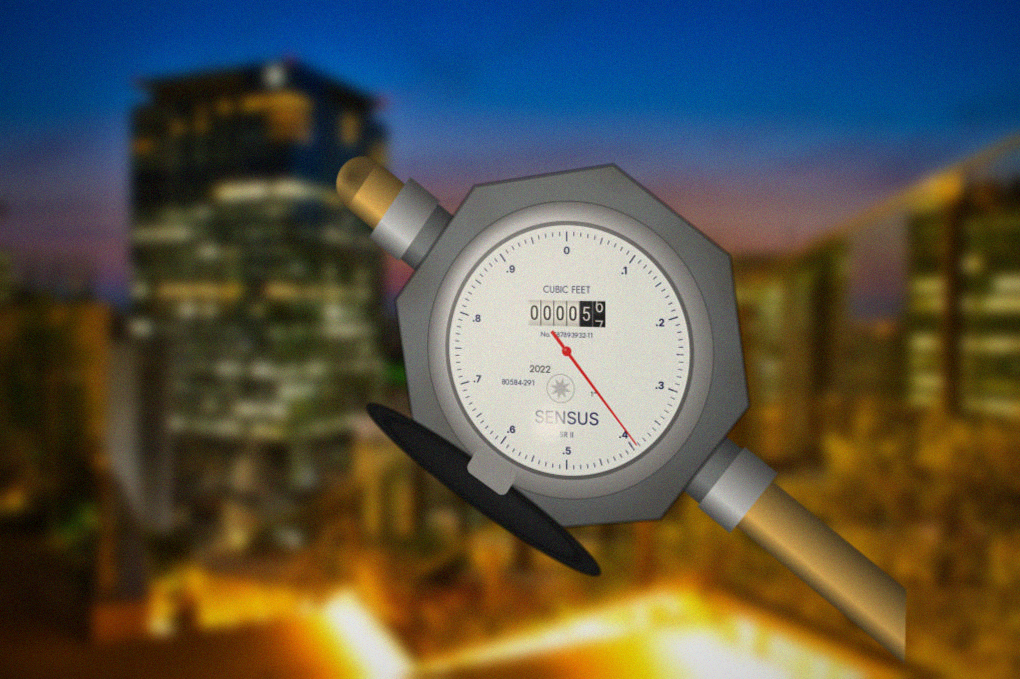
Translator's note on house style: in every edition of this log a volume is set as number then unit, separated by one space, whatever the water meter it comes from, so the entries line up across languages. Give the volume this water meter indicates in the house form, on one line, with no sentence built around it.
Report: 56.39 ft³
